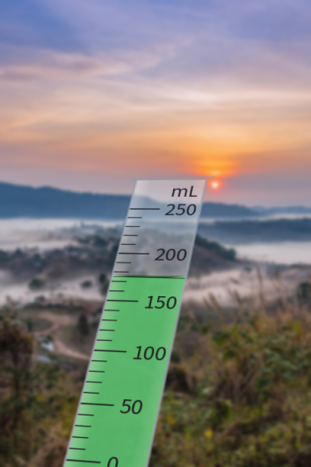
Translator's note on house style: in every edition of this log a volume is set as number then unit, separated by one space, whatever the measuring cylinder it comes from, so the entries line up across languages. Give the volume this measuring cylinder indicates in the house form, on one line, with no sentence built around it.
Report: 175 mL
